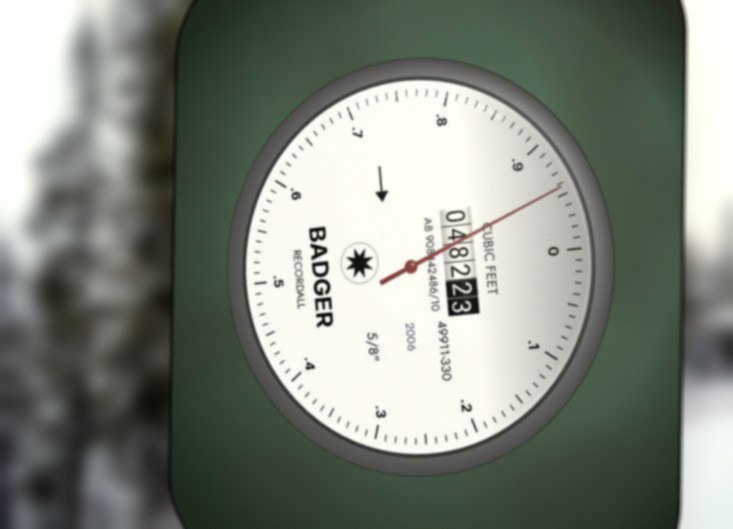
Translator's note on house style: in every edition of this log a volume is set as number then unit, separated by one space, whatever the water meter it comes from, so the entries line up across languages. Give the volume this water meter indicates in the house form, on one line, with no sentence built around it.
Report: 48222.94 ft³
